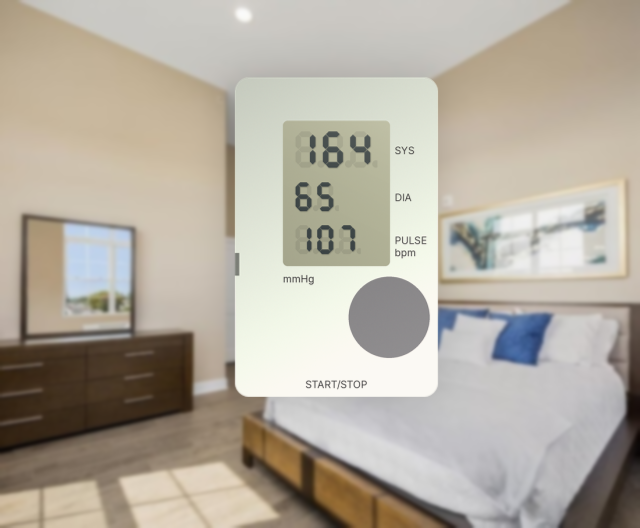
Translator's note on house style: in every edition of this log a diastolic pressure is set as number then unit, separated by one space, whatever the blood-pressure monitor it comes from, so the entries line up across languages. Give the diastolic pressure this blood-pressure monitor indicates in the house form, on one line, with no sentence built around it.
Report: 65 mmHg
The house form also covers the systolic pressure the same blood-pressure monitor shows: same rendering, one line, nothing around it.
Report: 164 mmHg
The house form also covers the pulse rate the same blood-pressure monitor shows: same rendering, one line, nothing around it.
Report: 107 bpm
